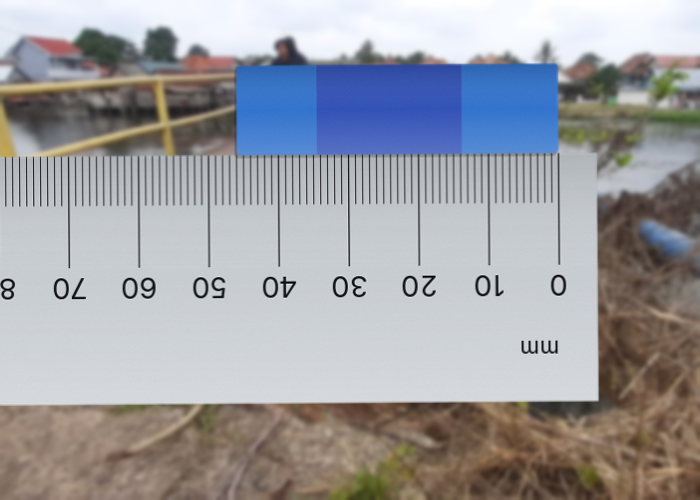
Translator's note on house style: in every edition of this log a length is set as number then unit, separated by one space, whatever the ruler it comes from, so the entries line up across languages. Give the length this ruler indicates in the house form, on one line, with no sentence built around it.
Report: 46 mm
